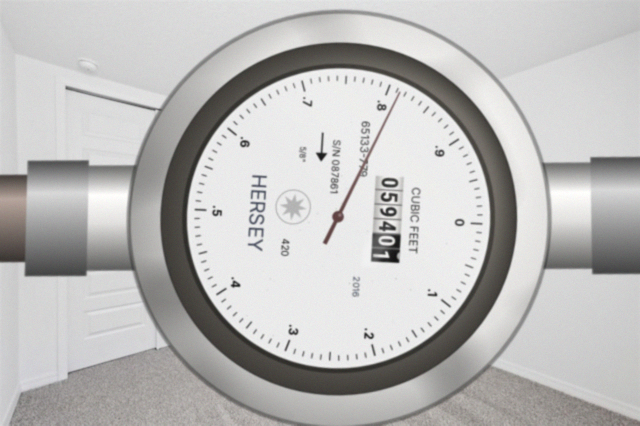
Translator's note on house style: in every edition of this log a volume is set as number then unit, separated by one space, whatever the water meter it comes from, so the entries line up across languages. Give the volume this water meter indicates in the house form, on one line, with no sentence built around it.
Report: 59400.81 ft³
